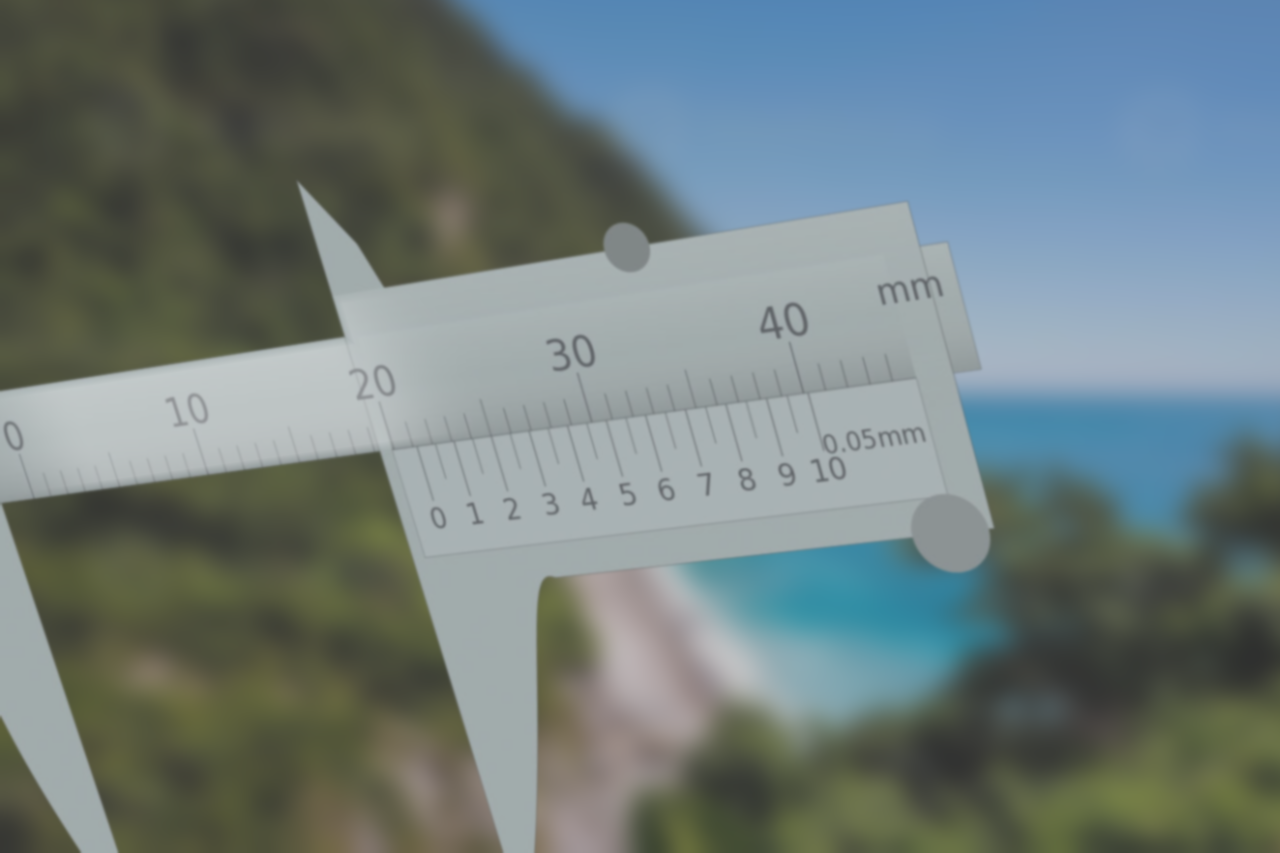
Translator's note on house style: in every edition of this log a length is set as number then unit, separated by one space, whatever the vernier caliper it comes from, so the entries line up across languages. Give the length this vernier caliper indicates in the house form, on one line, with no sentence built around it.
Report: 21.2 mm
